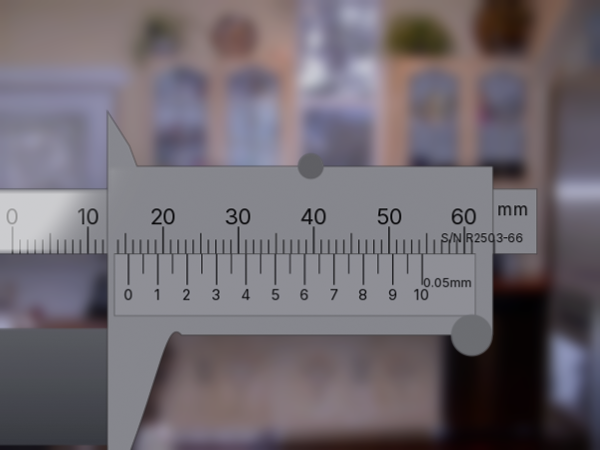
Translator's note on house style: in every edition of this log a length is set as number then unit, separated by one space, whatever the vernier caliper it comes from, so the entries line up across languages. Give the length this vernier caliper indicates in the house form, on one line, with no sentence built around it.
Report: 15.4 mm
